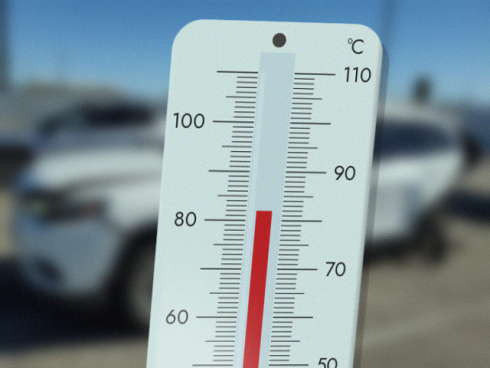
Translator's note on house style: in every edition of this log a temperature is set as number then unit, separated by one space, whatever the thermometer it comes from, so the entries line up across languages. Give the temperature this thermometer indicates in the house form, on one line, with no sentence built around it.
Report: 82 °C
